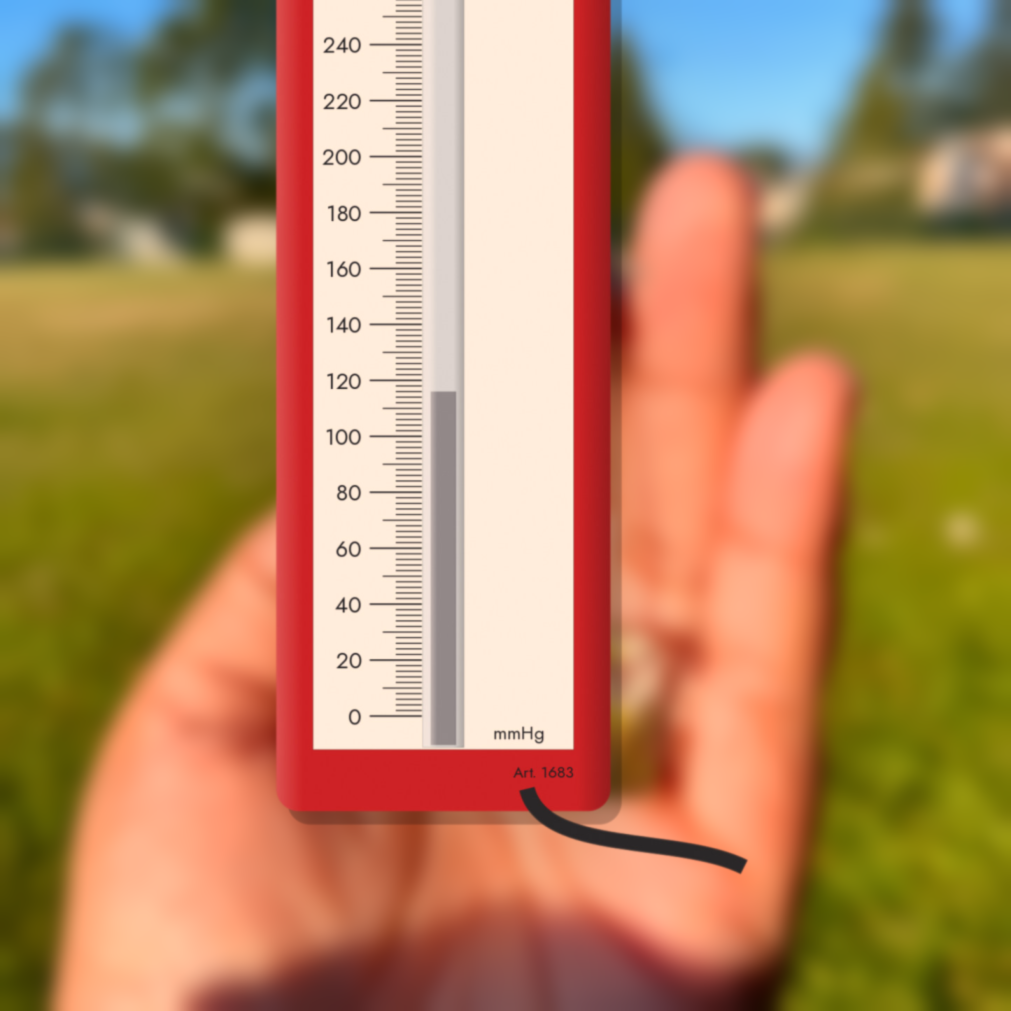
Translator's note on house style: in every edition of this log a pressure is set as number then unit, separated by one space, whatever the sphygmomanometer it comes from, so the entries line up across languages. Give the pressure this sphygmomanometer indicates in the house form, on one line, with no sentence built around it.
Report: 116 mmHg
